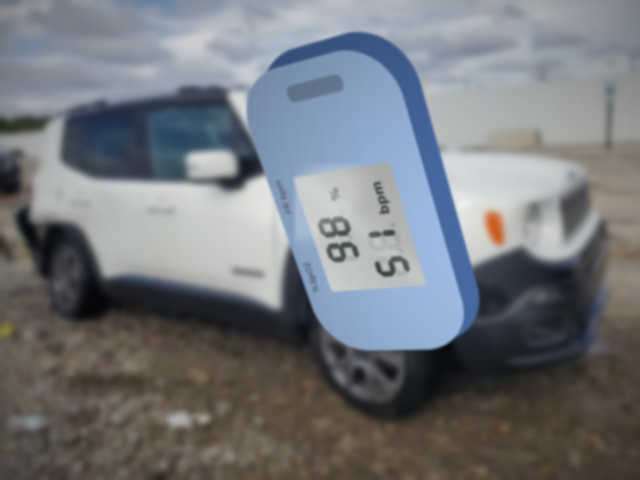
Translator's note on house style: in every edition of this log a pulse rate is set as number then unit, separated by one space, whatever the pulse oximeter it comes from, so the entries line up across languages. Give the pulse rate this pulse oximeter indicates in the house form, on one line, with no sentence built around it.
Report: 51 bpm
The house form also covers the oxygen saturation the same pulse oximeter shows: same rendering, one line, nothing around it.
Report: 98 %
